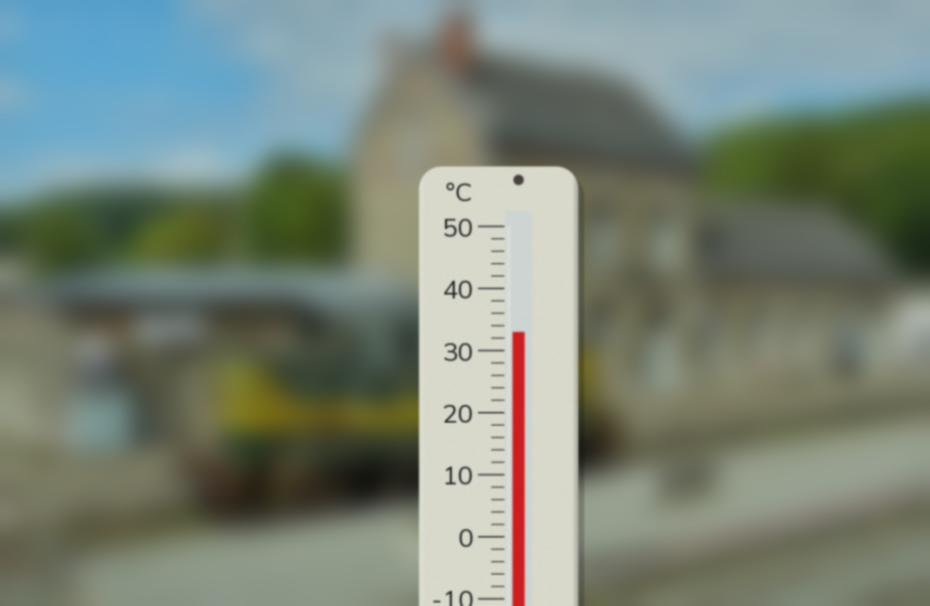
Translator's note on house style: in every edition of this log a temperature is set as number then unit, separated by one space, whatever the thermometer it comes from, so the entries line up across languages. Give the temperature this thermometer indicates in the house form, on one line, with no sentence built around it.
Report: 33 °C
